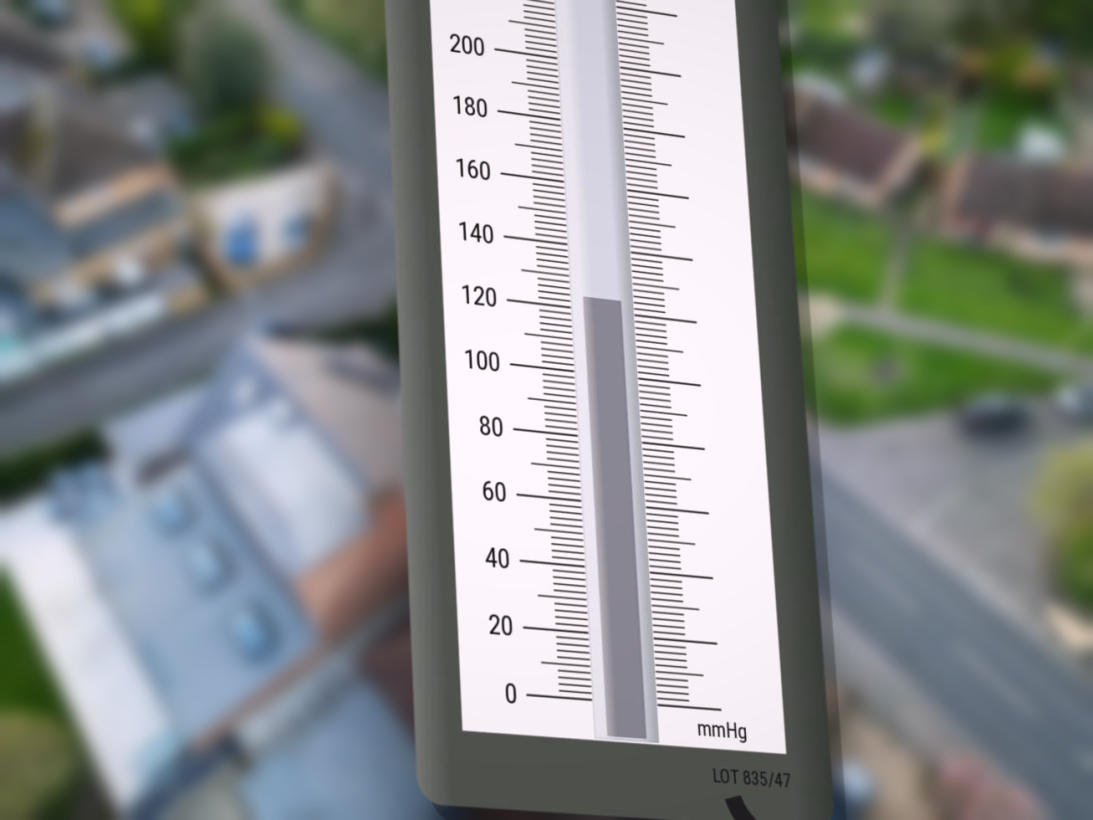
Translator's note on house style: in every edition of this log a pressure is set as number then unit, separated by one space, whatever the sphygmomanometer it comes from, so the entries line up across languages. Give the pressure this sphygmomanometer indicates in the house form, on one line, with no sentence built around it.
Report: 124 mmHg
